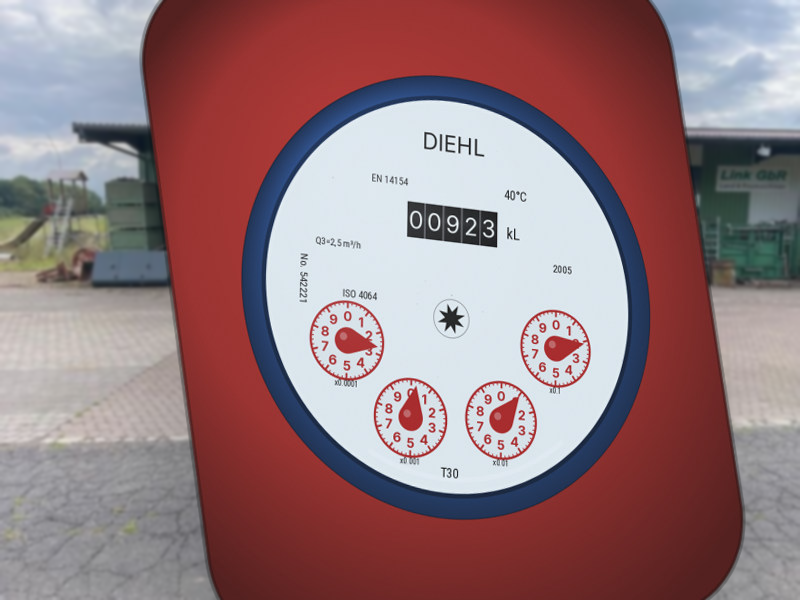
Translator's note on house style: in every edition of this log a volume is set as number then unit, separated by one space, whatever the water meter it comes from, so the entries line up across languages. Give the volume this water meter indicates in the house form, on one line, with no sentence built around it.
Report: 923.2102 kL
